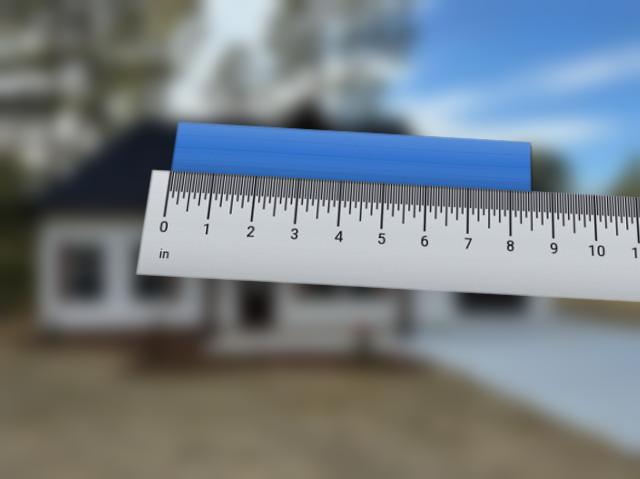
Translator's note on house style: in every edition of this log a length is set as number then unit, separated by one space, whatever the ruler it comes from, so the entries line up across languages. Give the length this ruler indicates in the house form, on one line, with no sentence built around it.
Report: 8.5 in
